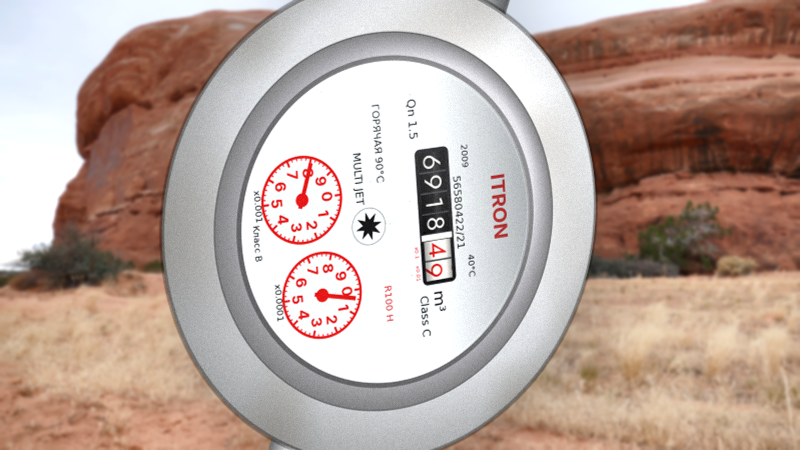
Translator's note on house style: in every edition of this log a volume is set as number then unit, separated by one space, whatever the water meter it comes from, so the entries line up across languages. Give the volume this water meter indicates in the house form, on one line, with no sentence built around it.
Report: 6918.4880 m³
